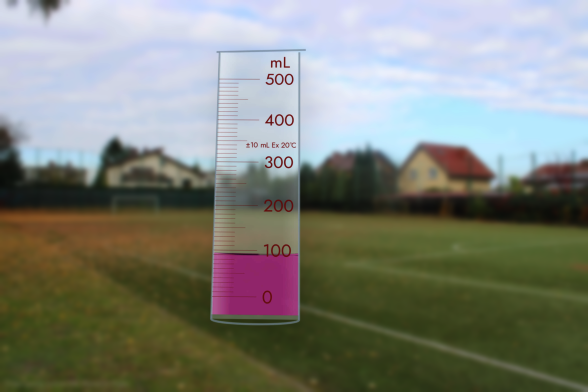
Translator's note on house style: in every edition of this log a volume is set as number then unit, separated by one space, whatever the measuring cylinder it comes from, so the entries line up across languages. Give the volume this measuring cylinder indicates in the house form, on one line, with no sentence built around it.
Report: 90 mL
